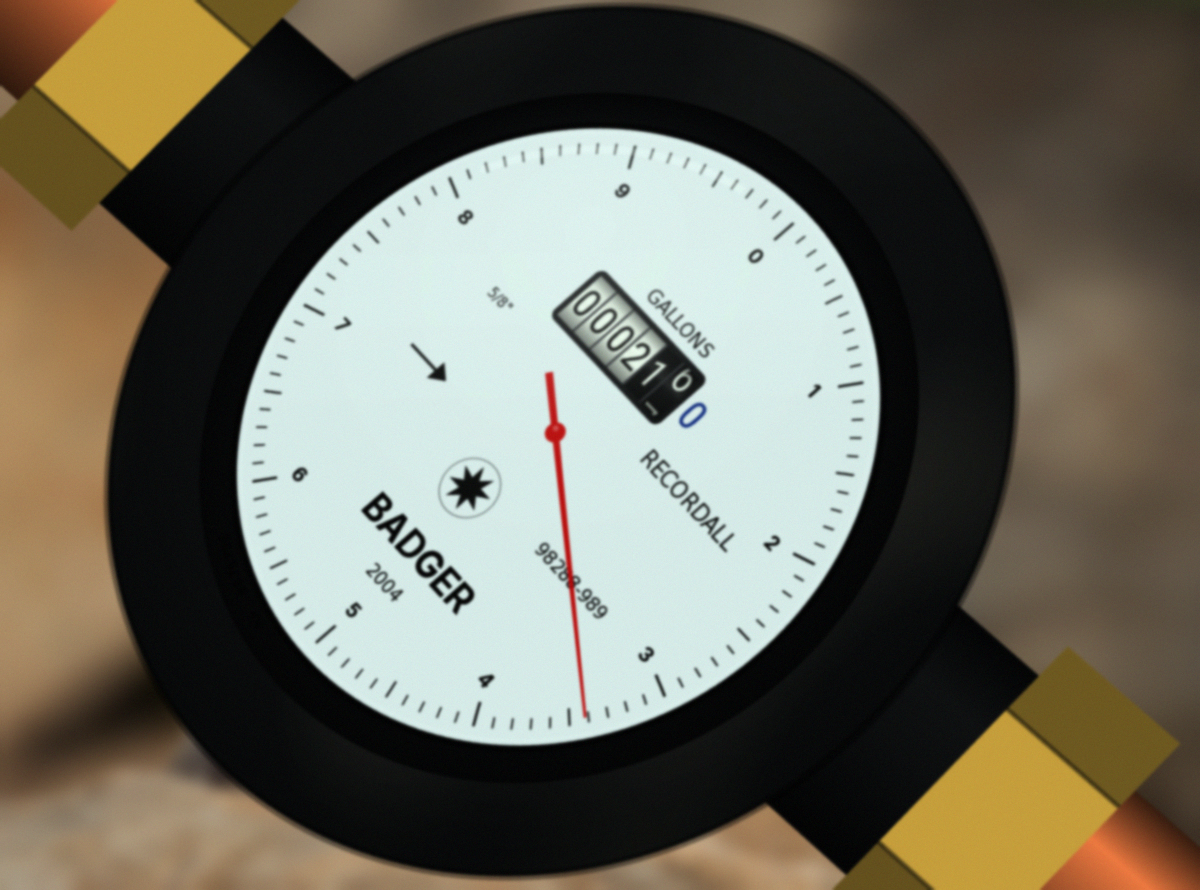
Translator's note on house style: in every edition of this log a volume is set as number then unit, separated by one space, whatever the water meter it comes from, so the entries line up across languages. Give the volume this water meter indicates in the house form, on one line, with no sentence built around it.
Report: 2163.4 gal
